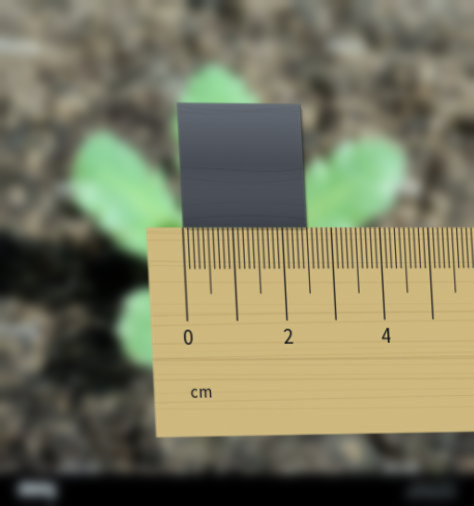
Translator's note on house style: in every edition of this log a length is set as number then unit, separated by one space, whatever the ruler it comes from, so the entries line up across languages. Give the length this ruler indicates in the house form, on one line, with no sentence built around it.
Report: 2.5 cm
